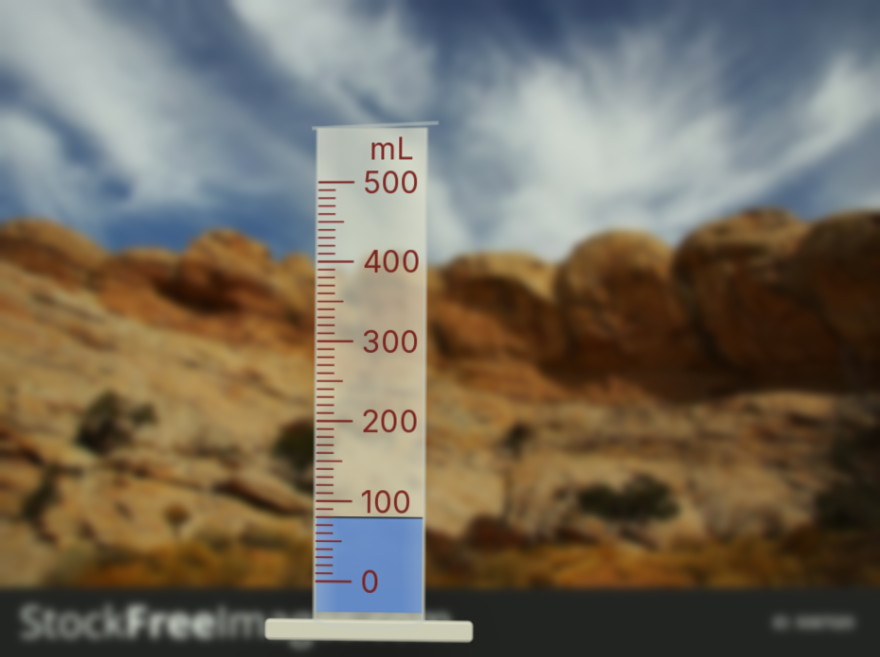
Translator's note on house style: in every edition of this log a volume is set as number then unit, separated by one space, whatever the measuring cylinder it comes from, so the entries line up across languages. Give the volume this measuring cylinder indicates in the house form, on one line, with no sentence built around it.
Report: 80 mL
